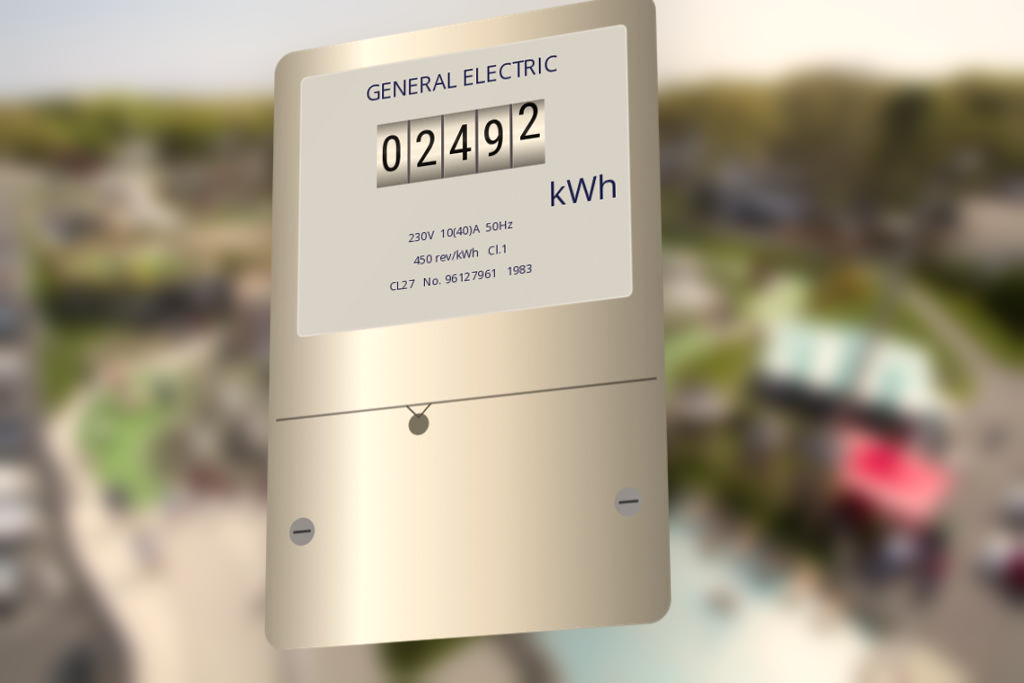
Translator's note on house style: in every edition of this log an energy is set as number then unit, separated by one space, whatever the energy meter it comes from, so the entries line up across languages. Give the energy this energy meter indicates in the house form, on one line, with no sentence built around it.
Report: 2492 kWh
